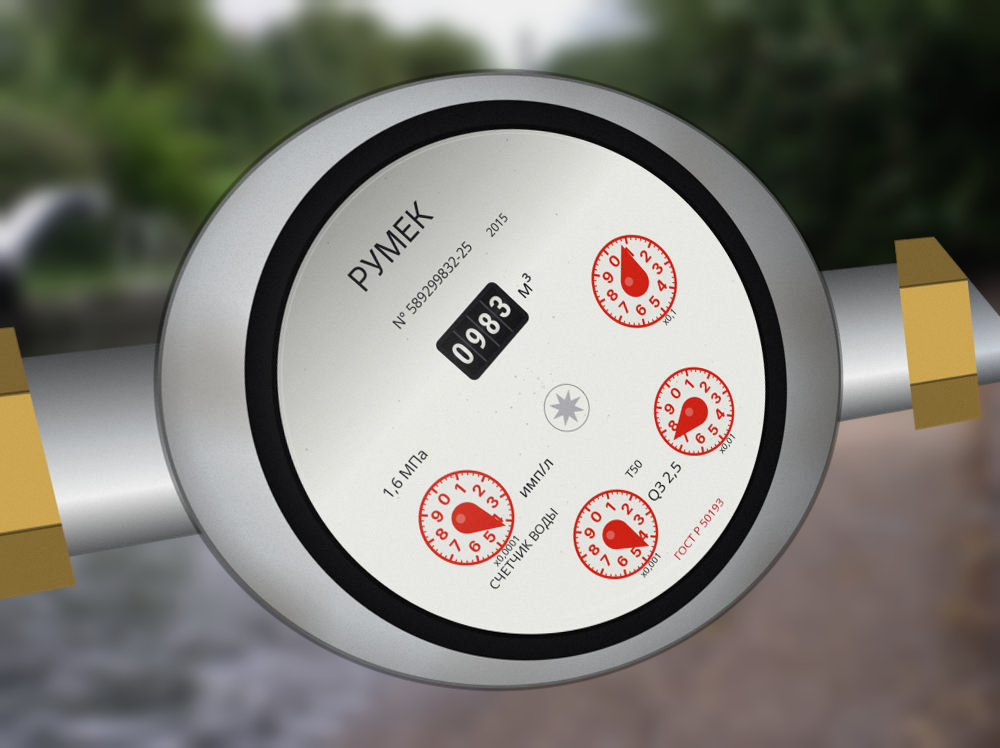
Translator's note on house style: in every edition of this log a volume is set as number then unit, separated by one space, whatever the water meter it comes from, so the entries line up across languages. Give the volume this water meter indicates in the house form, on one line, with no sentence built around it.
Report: 983.0744 m³
